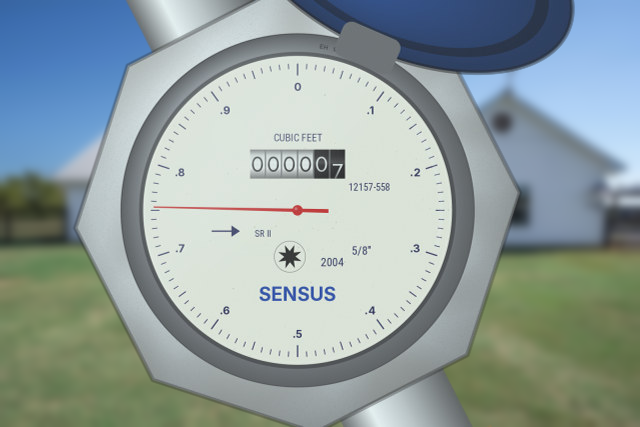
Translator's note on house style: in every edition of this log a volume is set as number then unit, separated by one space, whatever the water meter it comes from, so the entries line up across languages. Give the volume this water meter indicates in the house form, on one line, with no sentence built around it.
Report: 6.75 ft³
